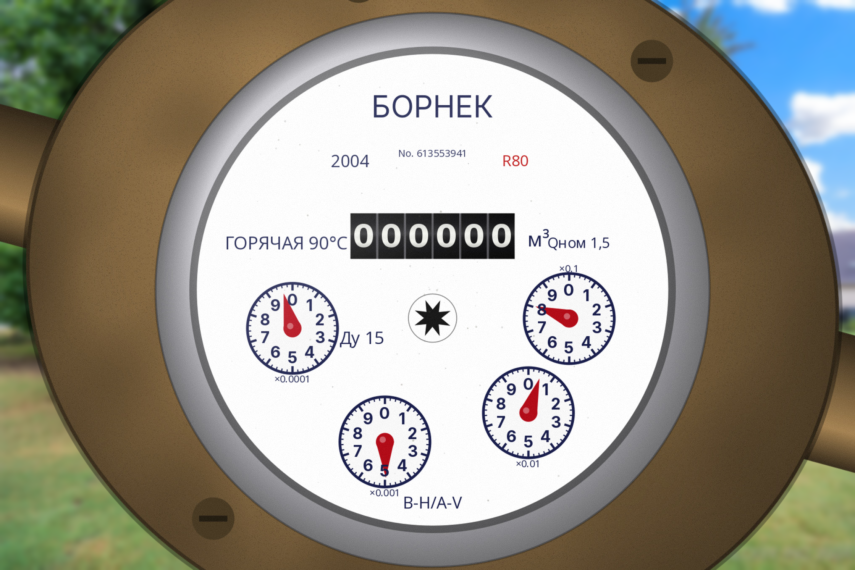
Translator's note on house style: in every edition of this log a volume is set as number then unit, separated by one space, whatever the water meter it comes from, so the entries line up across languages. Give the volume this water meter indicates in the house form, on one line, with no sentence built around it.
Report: 0.8049 m³
